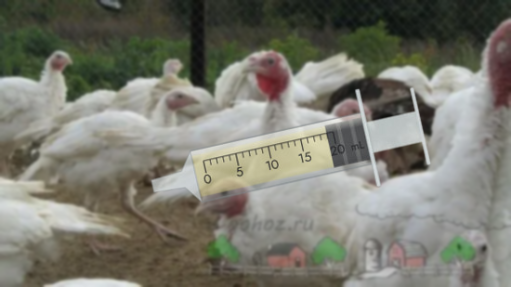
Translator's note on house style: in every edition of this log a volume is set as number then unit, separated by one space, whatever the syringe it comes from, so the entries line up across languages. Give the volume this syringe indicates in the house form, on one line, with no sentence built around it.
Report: 19 mL
